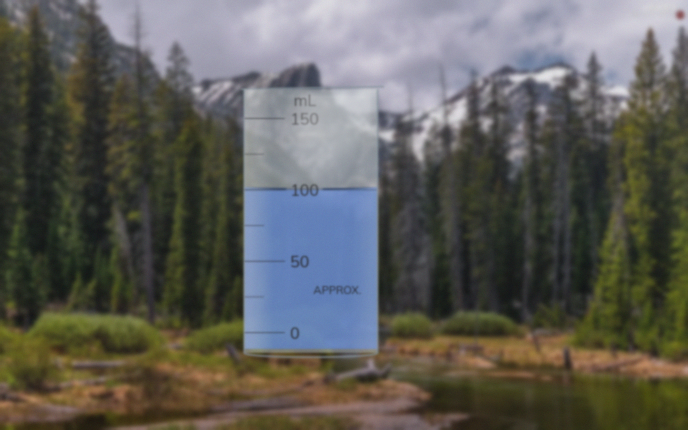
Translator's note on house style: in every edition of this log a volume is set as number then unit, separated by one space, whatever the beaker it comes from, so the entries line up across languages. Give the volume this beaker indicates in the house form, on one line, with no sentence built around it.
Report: 100 mL
